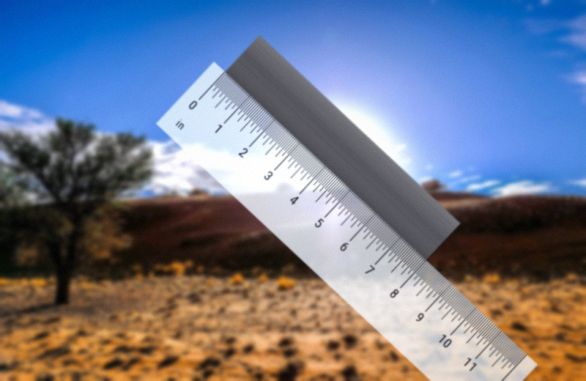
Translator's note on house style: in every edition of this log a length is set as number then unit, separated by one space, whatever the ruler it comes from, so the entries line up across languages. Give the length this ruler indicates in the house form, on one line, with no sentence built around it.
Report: 8 in
